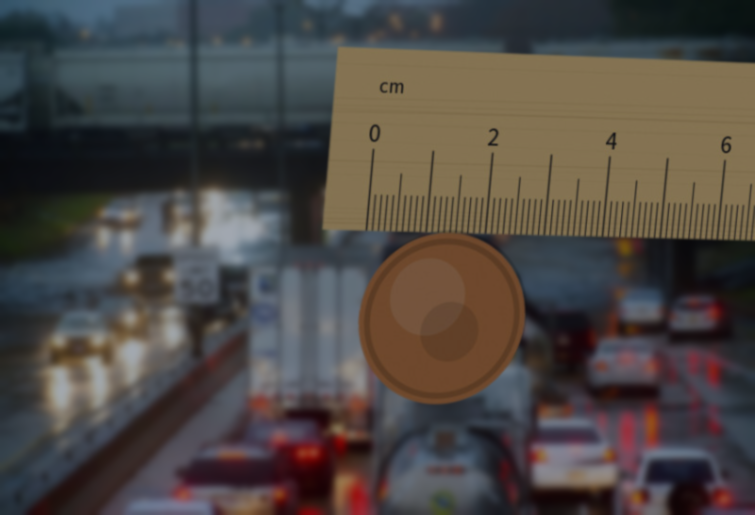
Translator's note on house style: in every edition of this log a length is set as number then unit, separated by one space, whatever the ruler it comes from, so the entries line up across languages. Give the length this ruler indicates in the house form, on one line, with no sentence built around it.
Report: 2.8 cm
